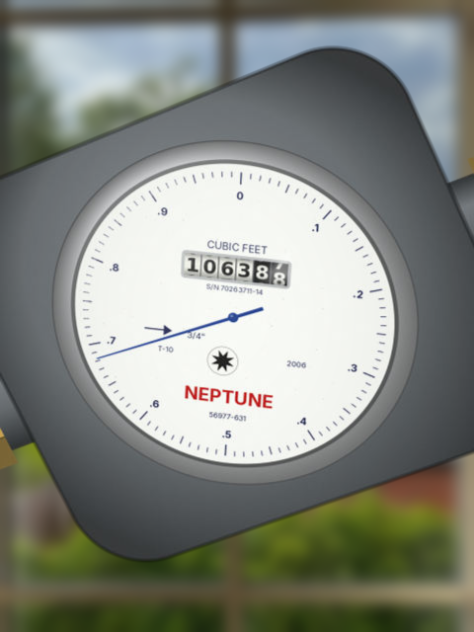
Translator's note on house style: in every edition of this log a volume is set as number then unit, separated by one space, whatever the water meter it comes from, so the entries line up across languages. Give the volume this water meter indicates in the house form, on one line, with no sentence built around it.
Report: 106387.68 ft³
